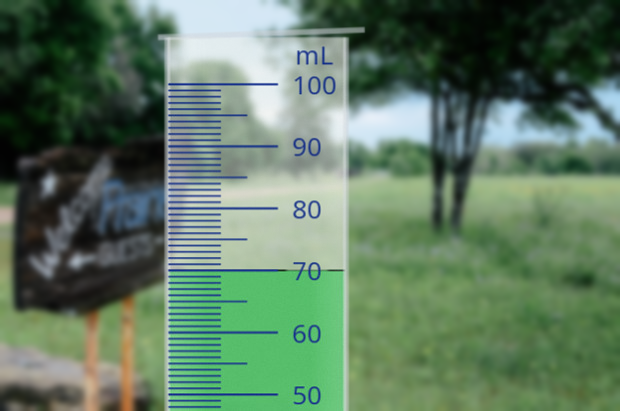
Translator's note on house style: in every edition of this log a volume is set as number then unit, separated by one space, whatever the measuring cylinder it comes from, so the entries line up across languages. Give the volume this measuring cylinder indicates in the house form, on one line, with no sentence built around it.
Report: 70 mL
